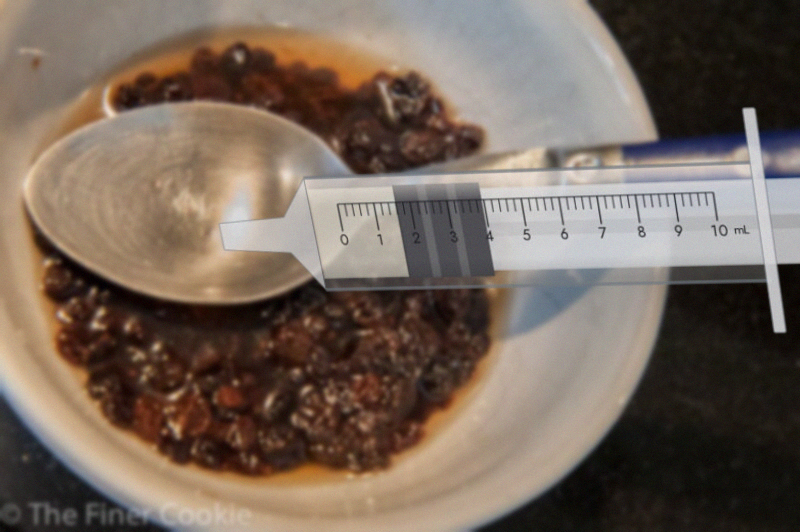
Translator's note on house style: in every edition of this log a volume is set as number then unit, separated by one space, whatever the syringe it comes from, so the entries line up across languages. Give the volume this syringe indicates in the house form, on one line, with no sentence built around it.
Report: 1.6 mL
